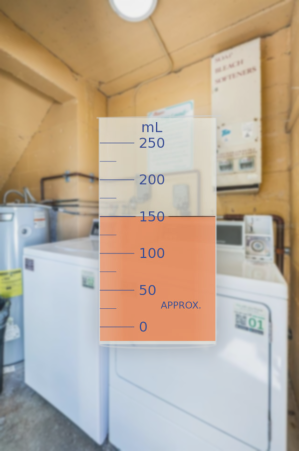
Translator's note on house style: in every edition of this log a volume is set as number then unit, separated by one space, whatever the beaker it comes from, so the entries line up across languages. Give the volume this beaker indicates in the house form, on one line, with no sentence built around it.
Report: 150 mL
